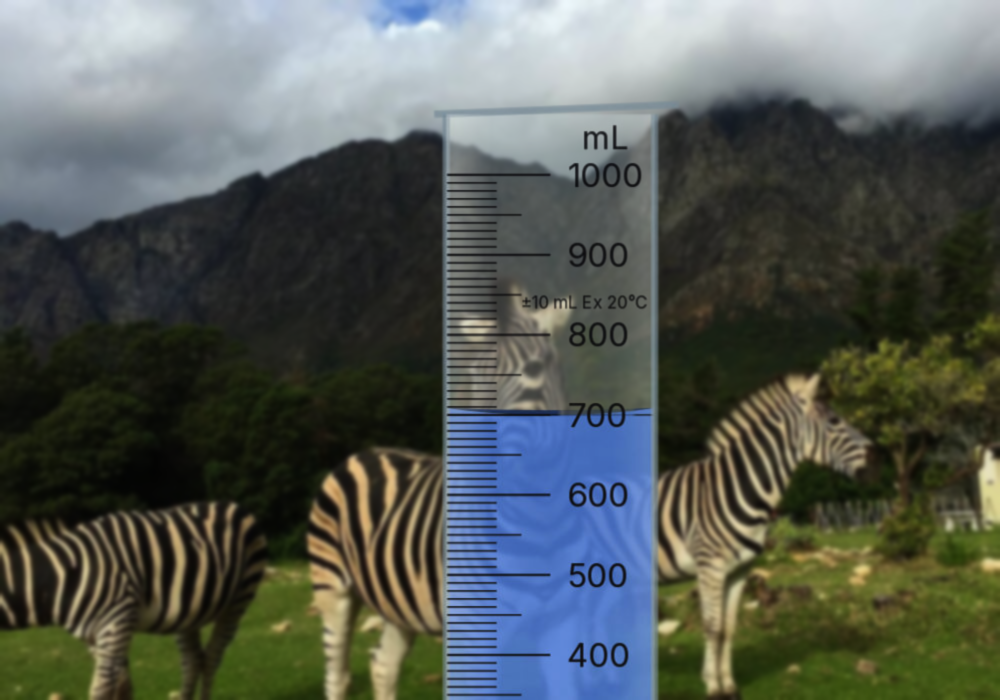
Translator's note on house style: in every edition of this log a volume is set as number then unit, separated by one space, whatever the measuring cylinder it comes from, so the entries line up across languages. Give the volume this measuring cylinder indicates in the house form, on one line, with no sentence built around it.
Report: 700 mL
